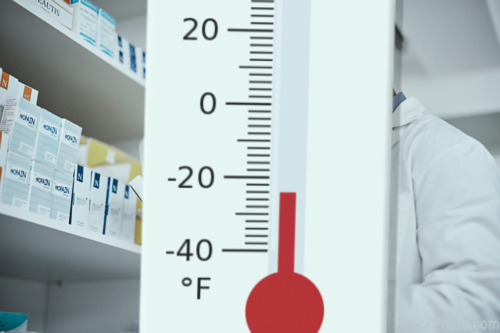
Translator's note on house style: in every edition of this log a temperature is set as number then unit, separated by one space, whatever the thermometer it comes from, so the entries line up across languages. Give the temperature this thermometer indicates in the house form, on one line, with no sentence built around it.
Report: -24 °F
